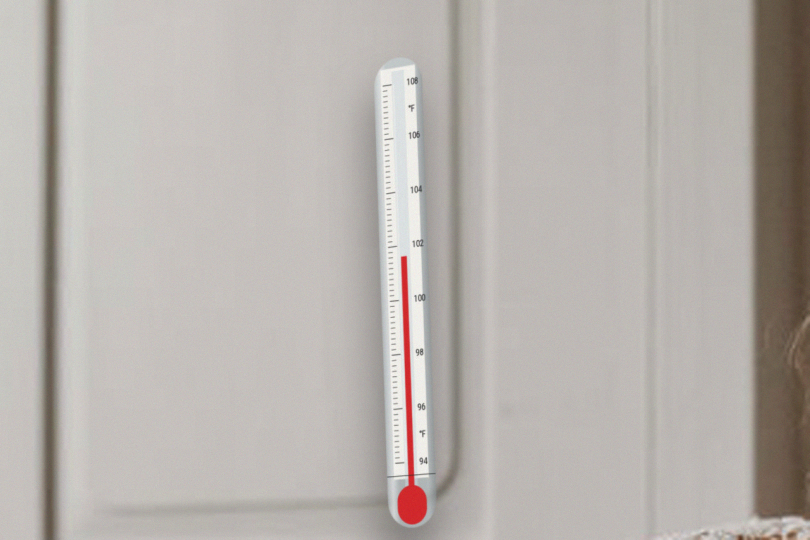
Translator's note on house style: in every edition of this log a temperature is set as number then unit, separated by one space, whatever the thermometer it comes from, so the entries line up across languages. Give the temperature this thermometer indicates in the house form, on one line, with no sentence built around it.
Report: 101.6 °F
